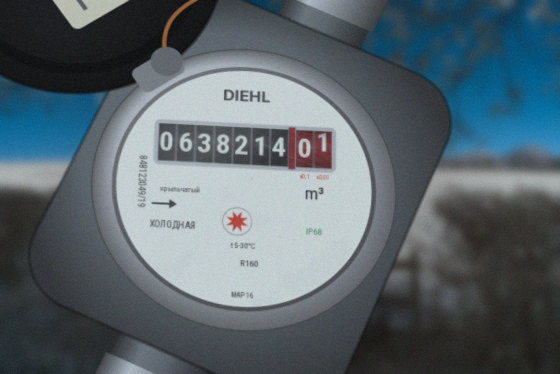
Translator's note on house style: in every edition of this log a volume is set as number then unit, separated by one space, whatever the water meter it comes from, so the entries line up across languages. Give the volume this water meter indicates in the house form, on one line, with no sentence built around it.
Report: 638214.01 m³
